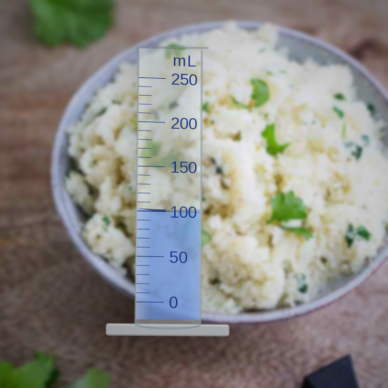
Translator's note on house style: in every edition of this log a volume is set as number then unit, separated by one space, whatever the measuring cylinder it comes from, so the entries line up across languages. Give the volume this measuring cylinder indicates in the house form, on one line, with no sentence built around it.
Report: 100 mL
